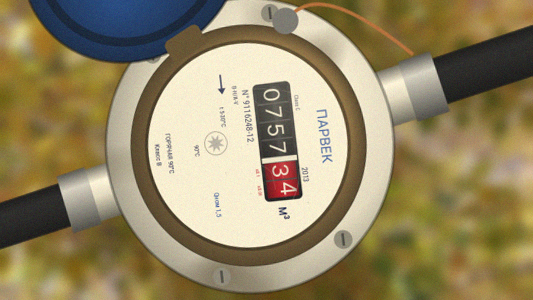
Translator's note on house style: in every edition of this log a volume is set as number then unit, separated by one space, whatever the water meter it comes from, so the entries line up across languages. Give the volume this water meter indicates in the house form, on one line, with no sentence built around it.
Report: 757.34 m³
